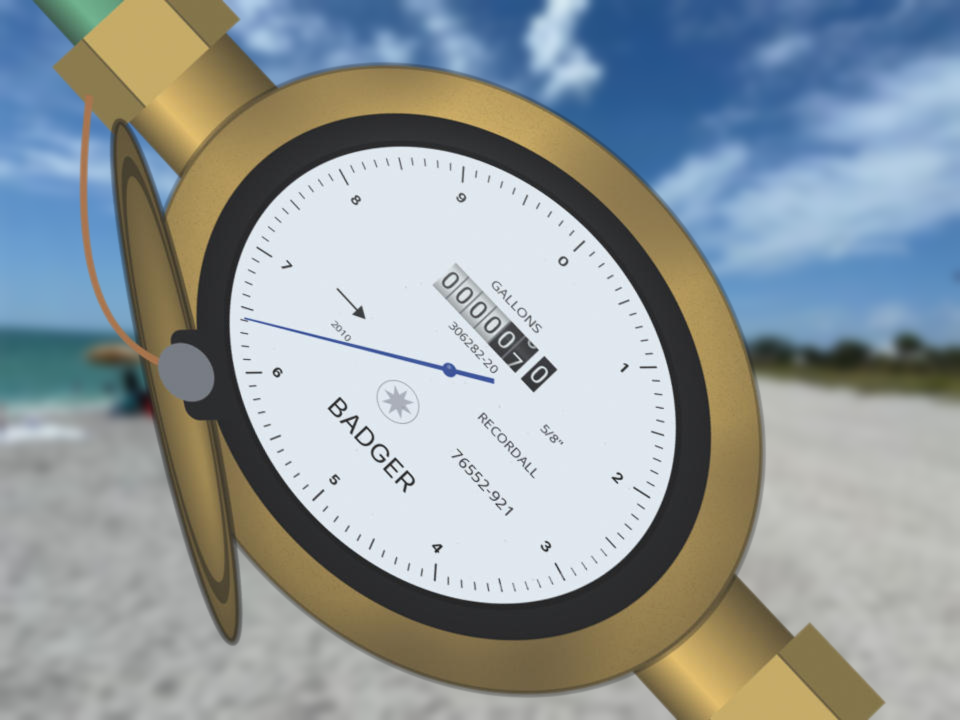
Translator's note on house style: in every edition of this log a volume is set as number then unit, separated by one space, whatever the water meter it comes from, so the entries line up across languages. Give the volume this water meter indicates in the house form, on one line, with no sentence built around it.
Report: 66.4 gal
